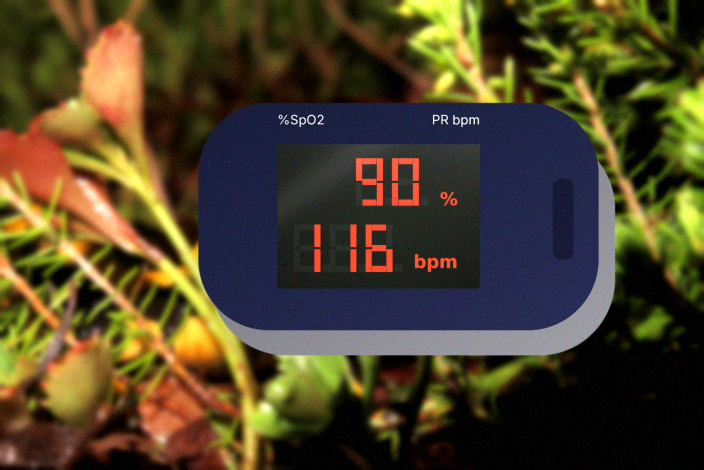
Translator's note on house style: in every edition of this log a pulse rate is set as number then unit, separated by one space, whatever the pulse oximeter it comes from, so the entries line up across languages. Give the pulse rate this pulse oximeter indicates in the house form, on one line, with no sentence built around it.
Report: 116 bpm
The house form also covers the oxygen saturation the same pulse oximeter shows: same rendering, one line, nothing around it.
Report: 90 %
